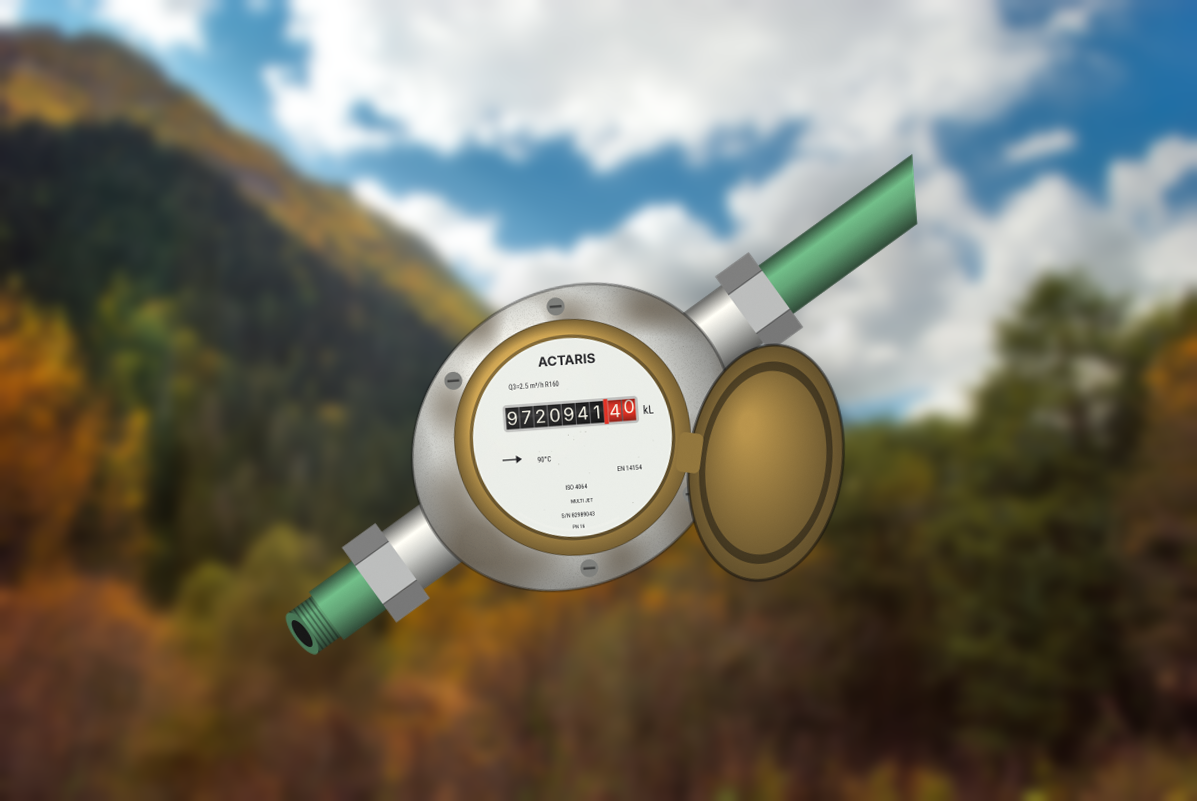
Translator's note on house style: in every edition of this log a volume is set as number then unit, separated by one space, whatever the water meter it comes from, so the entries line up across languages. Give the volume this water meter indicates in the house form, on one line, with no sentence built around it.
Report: 9720941.40 kL
